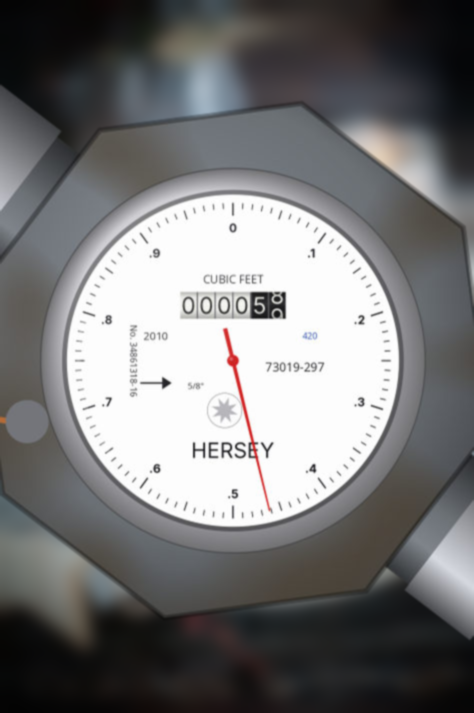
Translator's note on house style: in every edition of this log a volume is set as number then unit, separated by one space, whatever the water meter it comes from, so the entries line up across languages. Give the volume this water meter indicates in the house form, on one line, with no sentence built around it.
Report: 58.46 ft³
